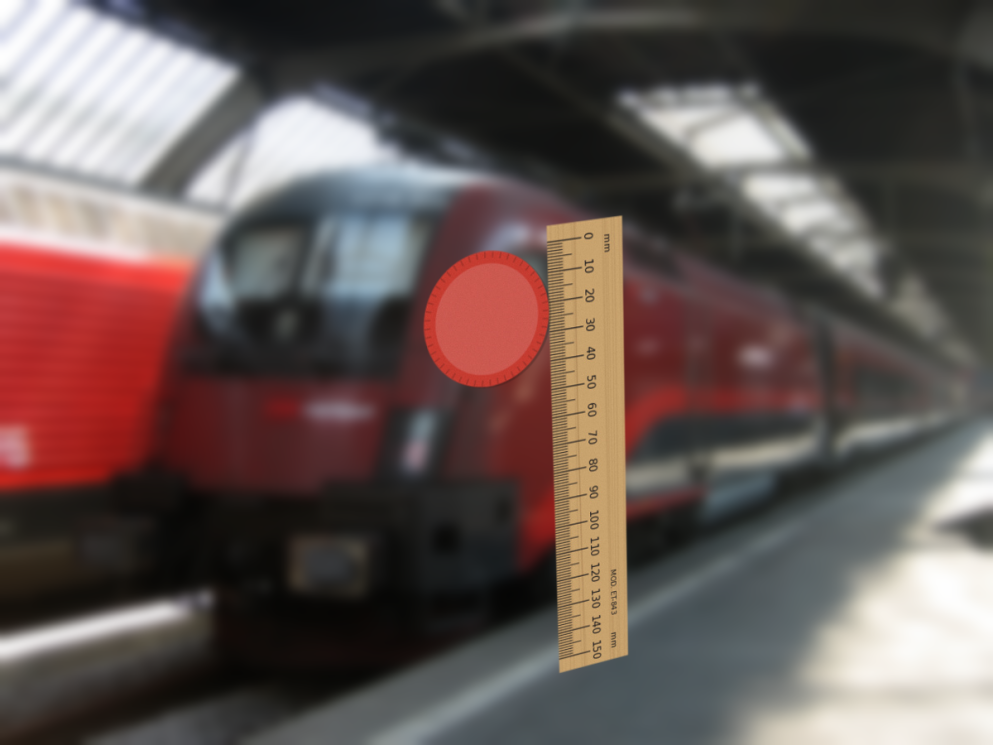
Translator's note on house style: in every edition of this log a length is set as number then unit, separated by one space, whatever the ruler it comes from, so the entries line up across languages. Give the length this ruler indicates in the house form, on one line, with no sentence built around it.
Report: 45 mm
